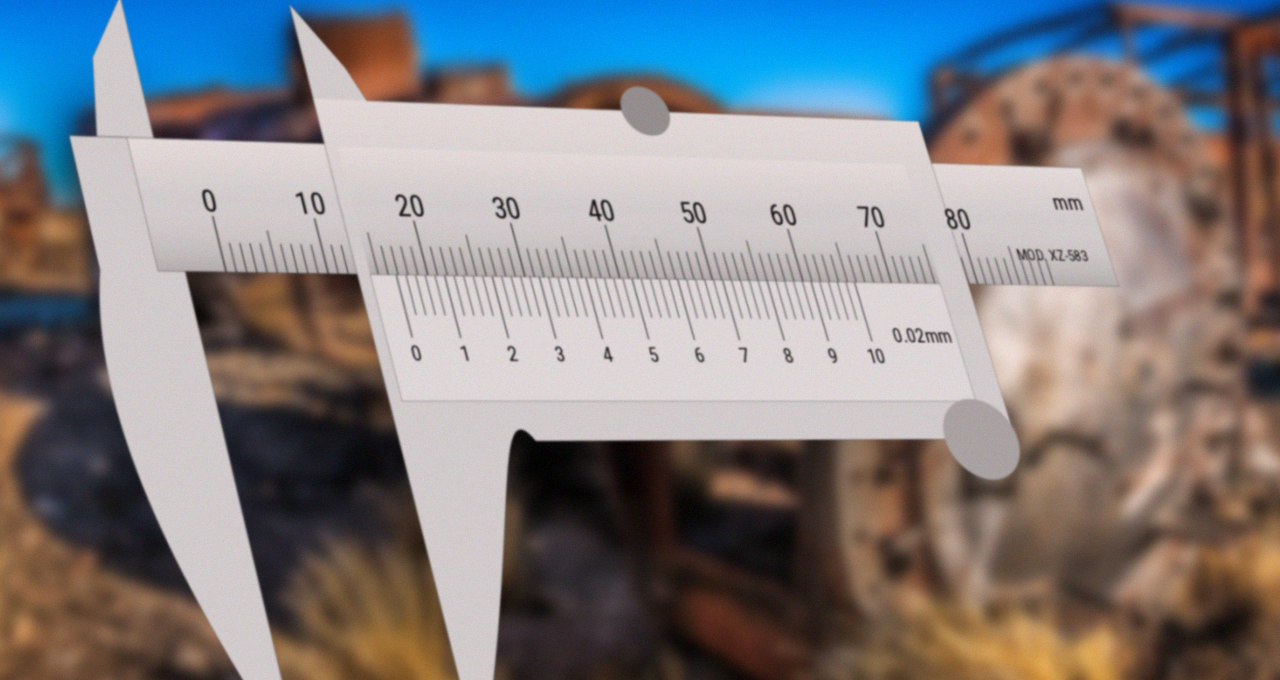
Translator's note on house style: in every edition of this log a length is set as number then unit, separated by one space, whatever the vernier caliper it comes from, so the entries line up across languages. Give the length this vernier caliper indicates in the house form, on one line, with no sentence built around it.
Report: 16.8 mm
